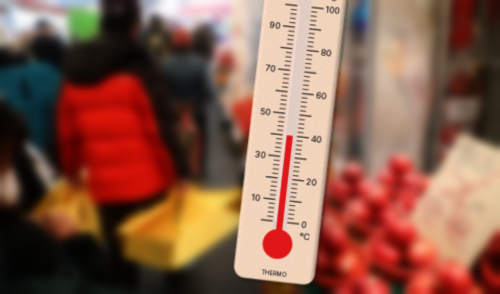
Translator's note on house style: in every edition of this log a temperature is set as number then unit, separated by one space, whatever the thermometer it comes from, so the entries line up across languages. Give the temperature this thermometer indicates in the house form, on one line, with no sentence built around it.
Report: 40 °C
